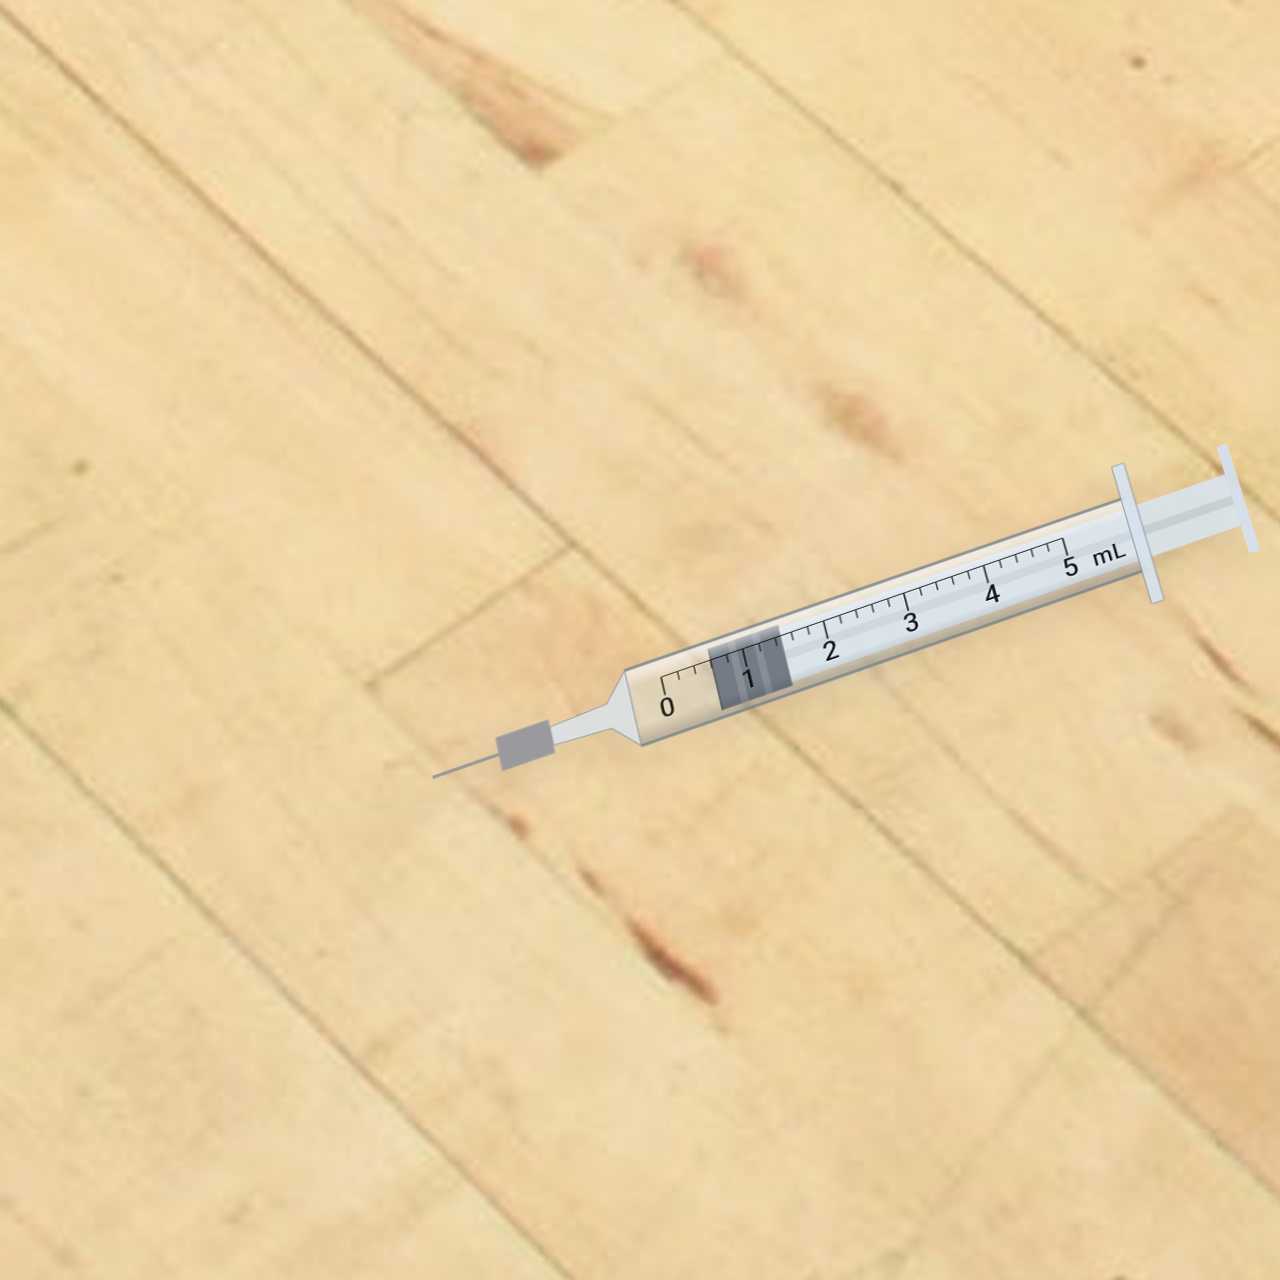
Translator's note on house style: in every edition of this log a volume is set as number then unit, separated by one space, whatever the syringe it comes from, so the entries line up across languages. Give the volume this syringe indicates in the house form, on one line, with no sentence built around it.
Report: 0.6 mL
